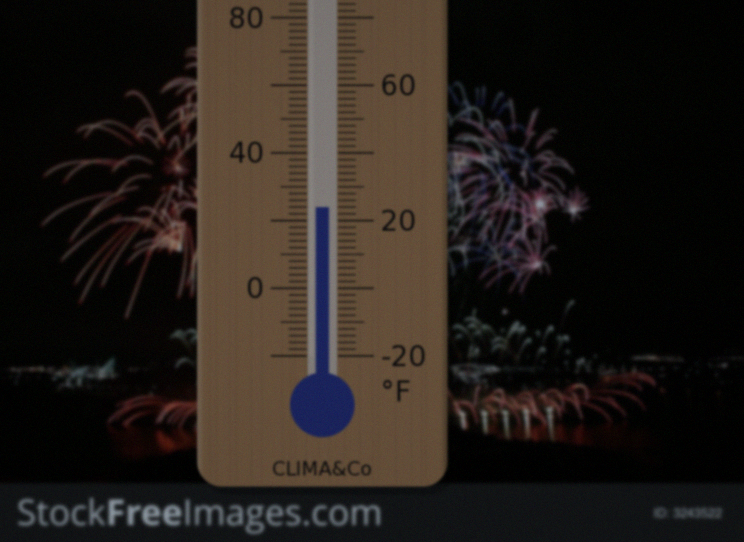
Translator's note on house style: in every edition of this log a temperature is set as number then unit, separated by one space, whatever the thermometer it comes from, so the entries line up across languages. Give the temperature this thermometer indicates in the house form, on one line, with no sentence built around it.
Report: 24 °F
